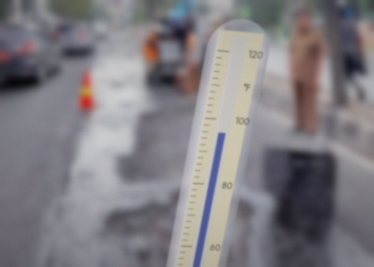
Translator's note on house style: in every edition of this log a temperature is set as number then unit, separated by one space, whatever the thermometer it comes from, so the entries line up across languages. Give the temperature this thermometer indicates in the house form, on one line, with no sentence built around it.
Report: 96 °F
